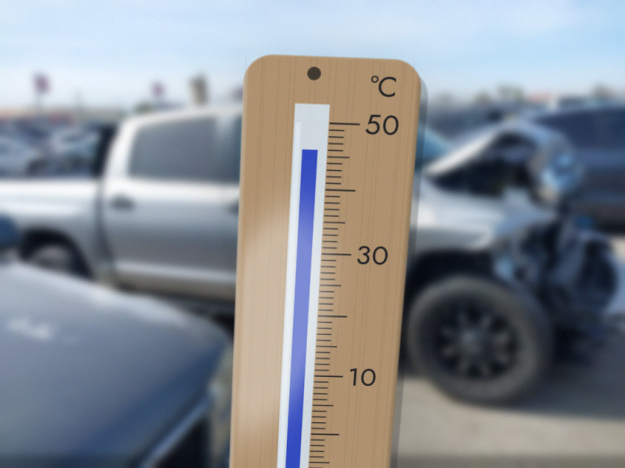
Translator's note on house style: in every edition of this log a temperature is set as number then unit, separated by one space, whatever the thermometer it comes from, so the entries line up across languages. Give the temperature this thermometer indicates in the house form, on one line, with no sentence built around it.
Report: 46 °C
